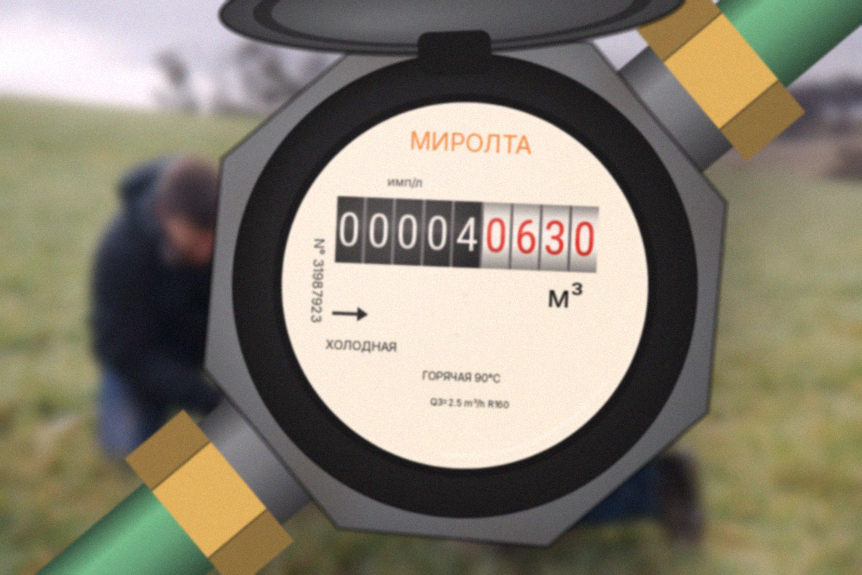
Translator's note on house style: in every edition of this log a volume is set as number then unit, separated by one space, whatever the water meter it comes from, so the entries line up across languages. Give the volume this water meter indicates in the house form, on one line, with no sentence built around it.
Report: 4.0630 m³
